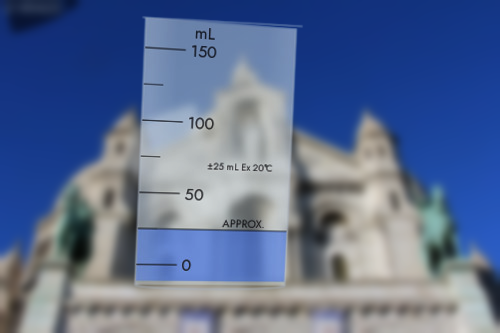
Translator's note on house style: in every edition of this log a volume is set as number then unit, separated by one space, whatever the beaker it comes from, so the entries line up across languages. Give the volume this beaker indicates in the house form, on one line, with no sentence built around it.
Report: 25 mL
